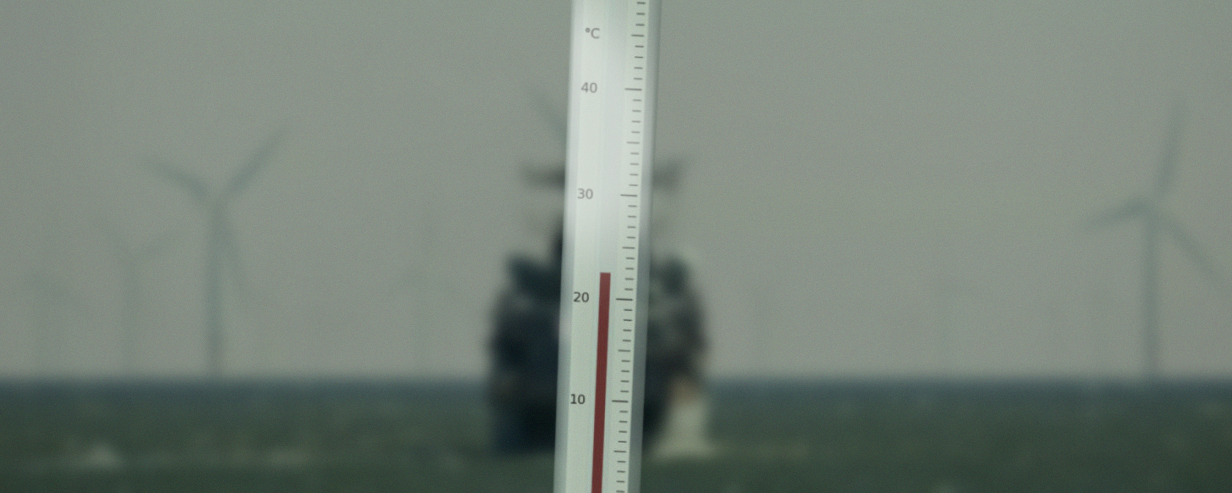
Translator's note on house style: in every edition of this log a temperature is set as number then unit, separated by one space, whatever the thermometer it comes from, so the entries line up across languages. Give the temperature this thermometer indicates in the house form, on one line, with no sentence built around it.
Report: 22.5 °C
